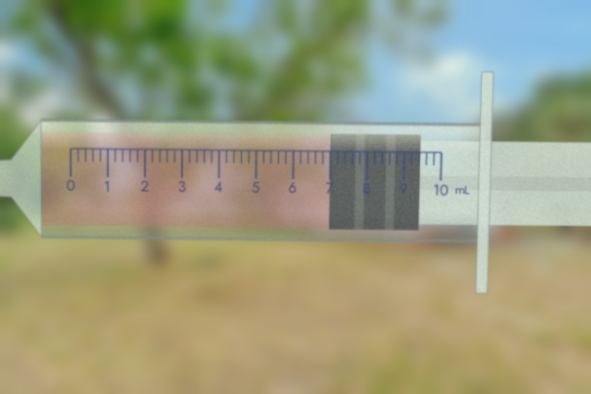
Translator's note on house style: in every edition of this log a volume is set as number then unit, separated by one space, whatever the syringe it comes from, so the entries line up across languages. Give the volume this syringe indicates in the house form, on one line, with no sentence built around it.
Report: 7 mL
